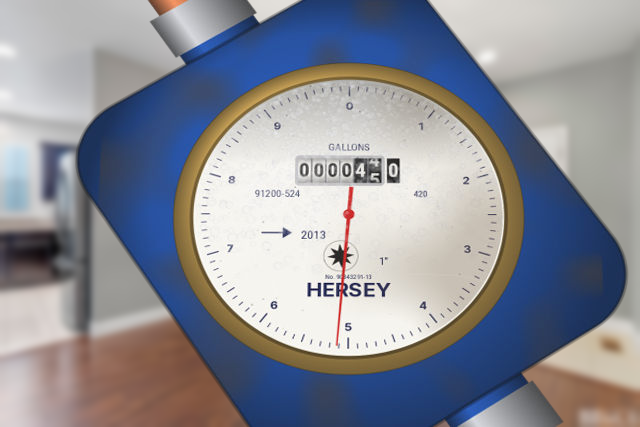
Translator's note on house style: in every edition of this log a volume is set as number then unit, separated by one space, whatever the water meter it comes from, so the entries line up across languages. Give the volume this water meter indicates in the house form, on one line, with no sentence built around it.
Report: 445.1 gal
